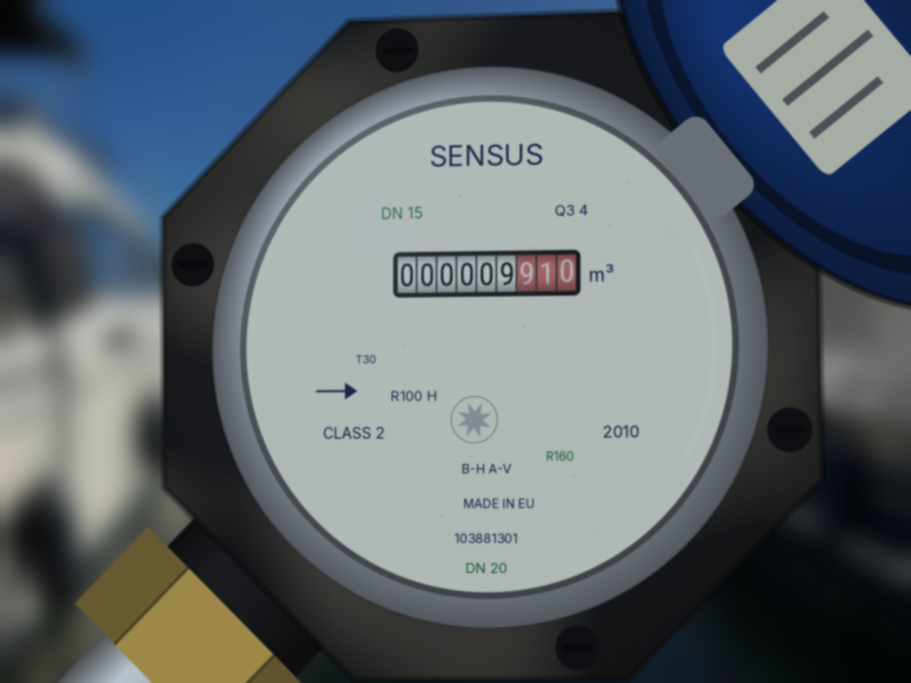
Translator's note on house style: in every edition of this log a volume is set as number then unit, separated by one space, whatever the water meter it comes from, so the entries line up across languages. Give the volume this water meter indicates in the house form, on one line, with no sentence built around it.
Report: 9.910 m³
